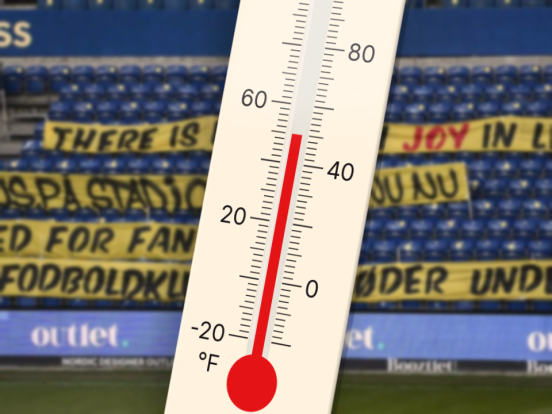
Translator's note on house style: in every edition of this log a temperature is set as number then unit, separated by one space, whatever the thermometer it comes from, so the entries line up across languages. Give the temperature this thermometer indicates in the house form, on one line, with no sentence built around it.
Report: 50 °F
